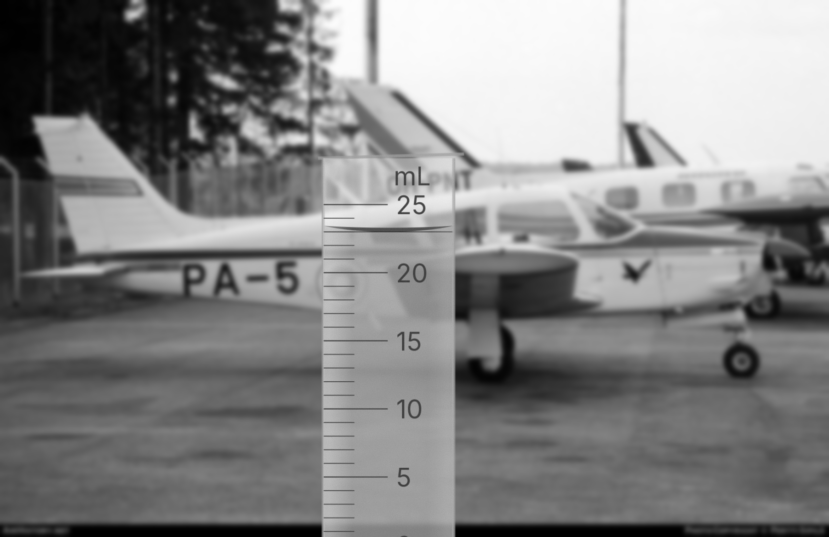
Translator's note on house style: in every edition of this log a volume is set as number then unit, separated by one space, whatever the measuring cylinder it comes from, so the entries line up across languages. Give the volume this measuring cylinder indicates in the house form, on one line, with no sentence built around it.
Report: 23 mL
